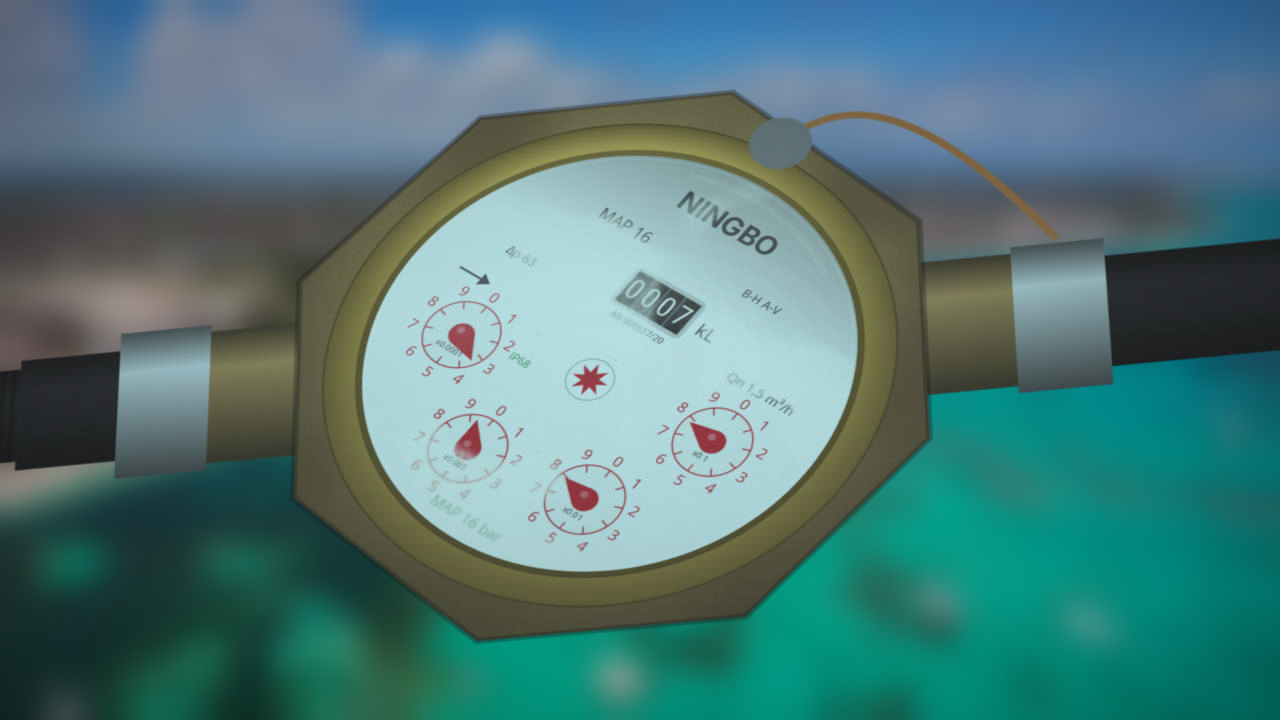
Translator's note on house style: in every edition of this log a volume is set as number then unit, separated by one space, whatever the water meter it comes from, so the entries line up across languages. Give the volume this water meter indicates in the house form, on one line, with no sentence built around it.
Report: 7.7793 kL
